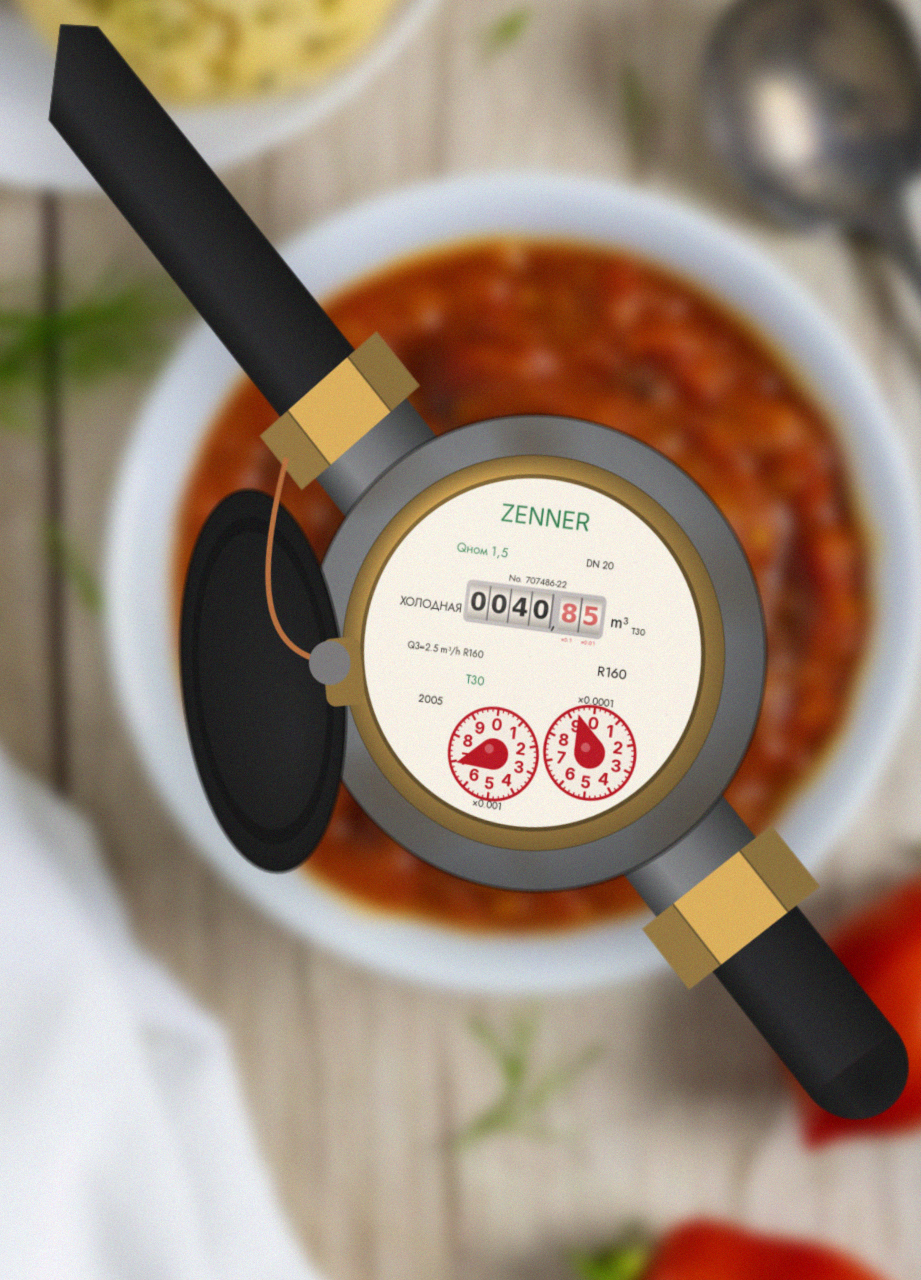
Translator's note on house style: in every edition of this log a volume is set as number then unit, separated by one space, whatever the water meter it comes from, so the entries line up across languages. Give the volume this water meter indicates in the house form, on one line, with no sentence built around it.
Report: 40.8569 m³
